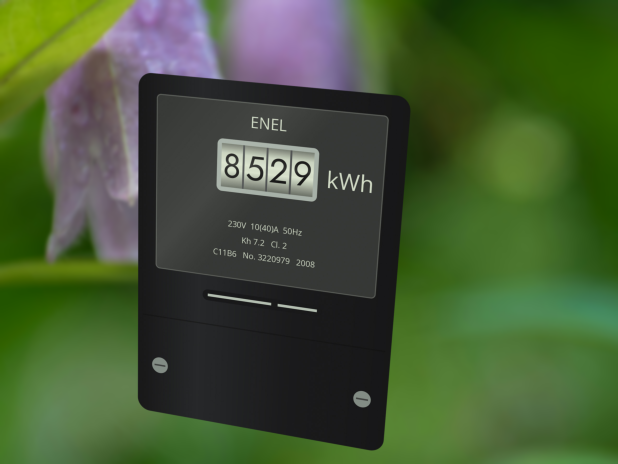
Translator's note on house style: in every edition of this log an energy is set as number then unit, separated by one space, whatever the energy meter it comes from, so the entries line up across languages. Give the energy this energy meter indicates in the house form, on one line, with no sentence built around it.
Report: 8529 kWh
